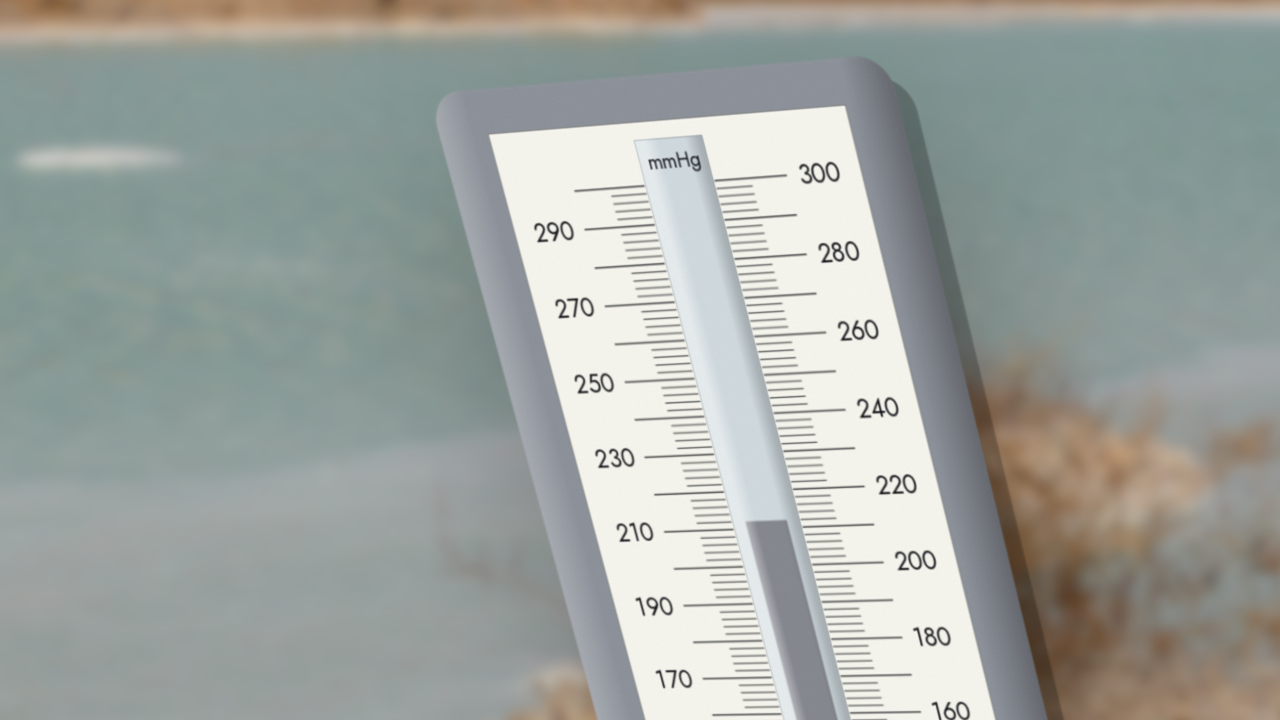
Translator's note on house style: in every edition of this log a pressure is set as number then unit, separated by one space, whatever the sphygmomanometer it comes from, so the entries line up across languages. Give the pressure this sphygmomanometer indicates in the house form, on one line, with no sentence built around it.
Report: 212 mmHg
